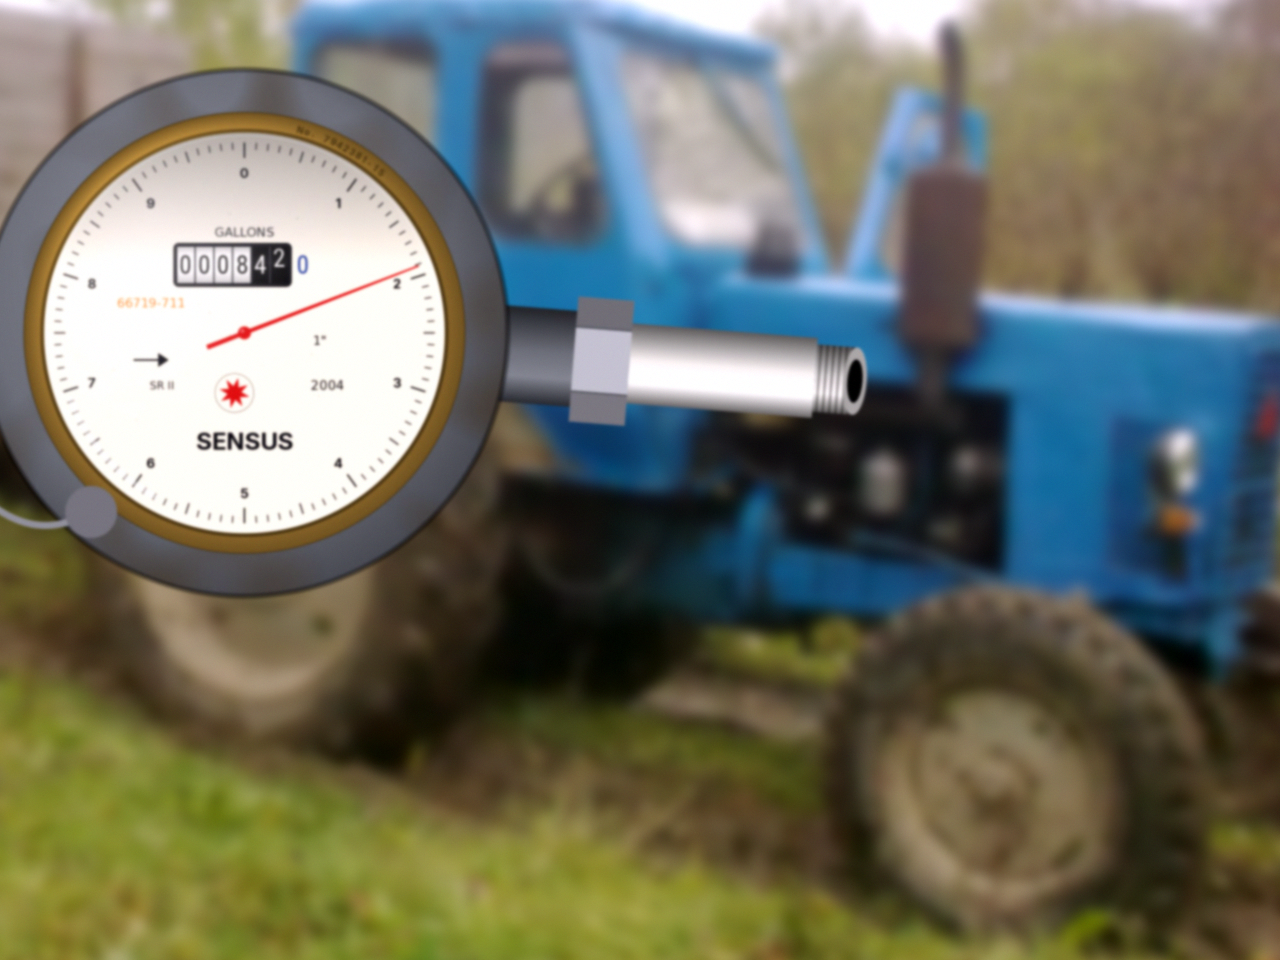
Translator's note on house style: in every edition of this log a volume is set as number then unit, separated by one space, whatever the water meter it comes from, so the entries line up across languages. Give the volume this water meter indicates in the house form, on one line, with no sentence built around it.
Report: 8421.9 gal
